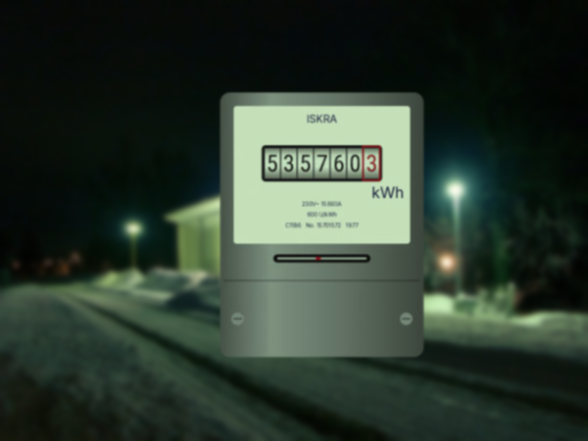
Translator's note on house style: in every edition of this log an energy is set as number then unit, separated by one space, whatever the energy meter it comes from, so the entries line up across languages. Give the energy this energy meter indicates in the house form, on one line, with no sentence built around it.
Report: 535760.3 kWh
